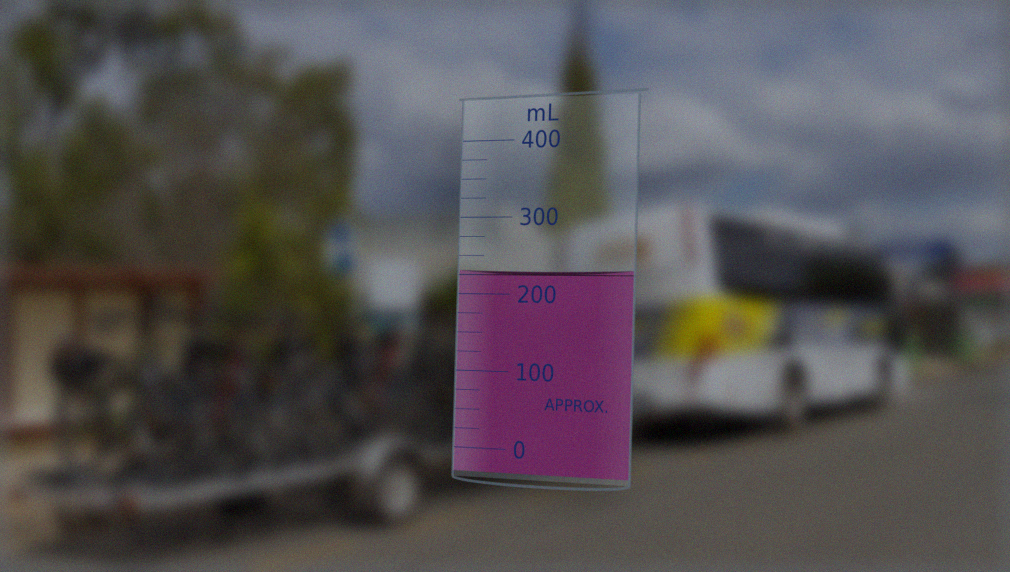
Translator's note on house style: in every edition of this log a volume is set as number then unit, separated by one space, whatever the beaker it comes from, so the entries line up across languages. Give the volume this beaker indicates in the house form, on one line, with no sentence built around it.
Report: 225 mL
